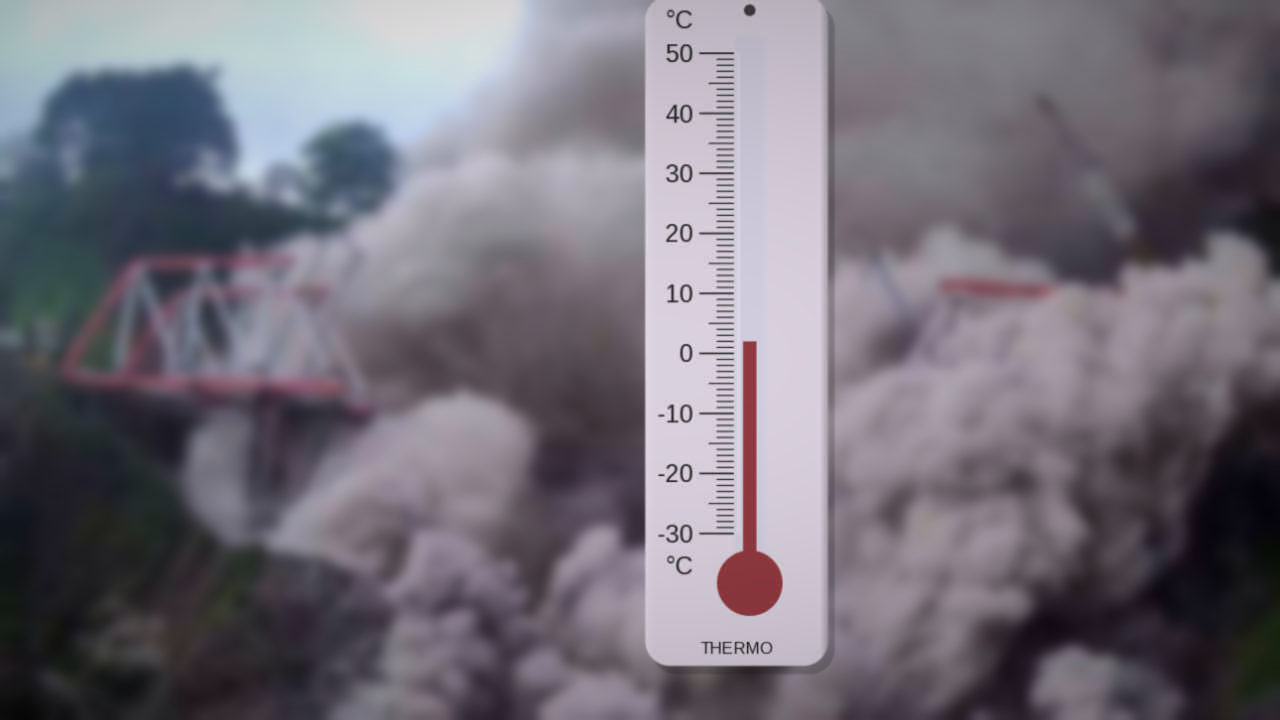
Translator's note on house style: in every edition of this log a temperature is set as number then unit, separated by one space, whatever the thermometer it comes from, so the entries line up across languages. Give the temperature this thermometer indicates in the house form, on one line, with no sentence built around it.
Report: 2 °C
